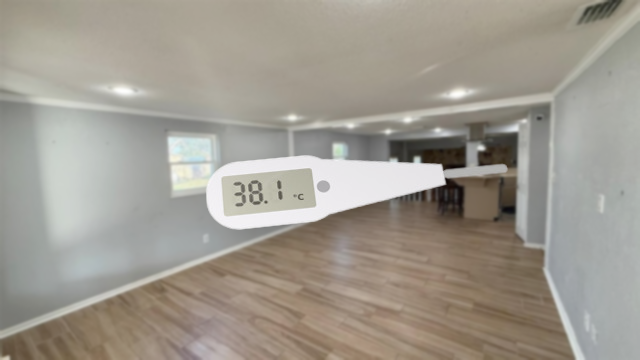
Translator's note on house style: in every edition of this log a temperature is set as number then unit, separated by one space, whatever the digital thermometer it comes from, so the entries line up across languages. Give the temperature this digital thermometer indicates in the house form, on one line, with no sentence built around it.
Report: 38.1 °C
